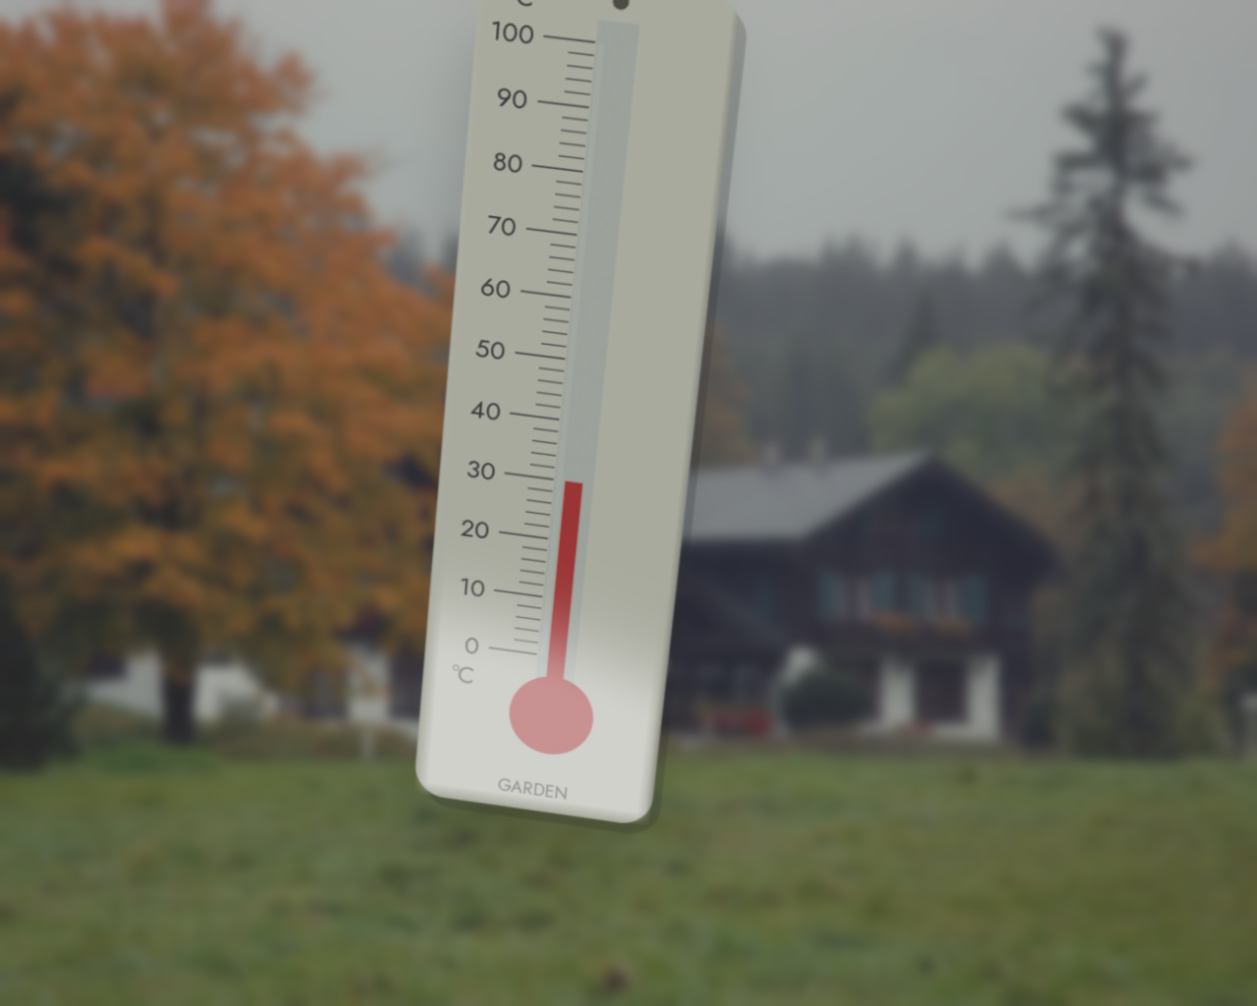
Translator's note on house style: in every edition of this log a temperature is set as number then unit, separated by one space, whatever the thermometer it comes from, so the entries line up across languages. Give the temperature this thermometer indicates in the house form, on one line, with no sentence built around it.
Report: 30 °C
